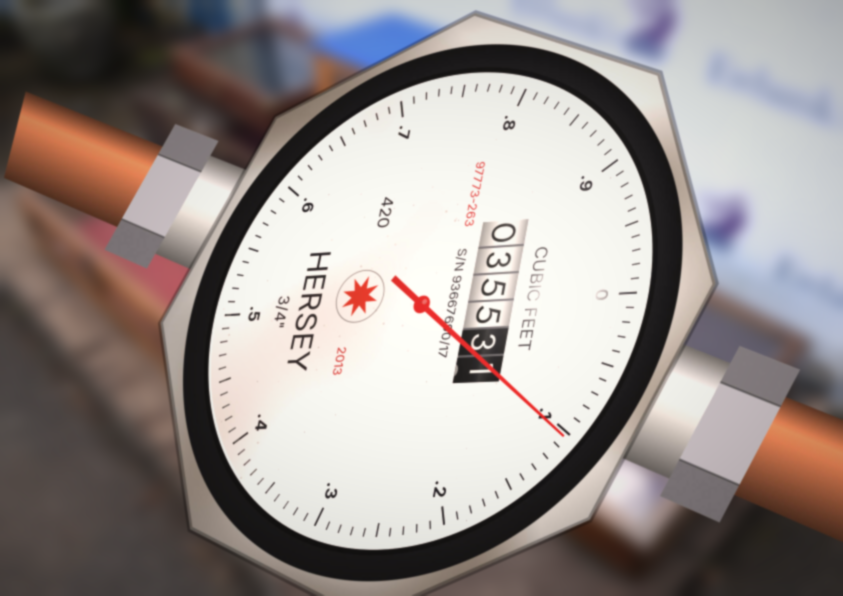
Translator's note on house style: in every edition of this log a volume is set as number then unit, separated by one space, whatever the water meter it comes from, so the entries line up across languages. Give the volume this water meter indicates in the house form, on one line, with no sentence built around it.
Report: 35531.10 ft³
